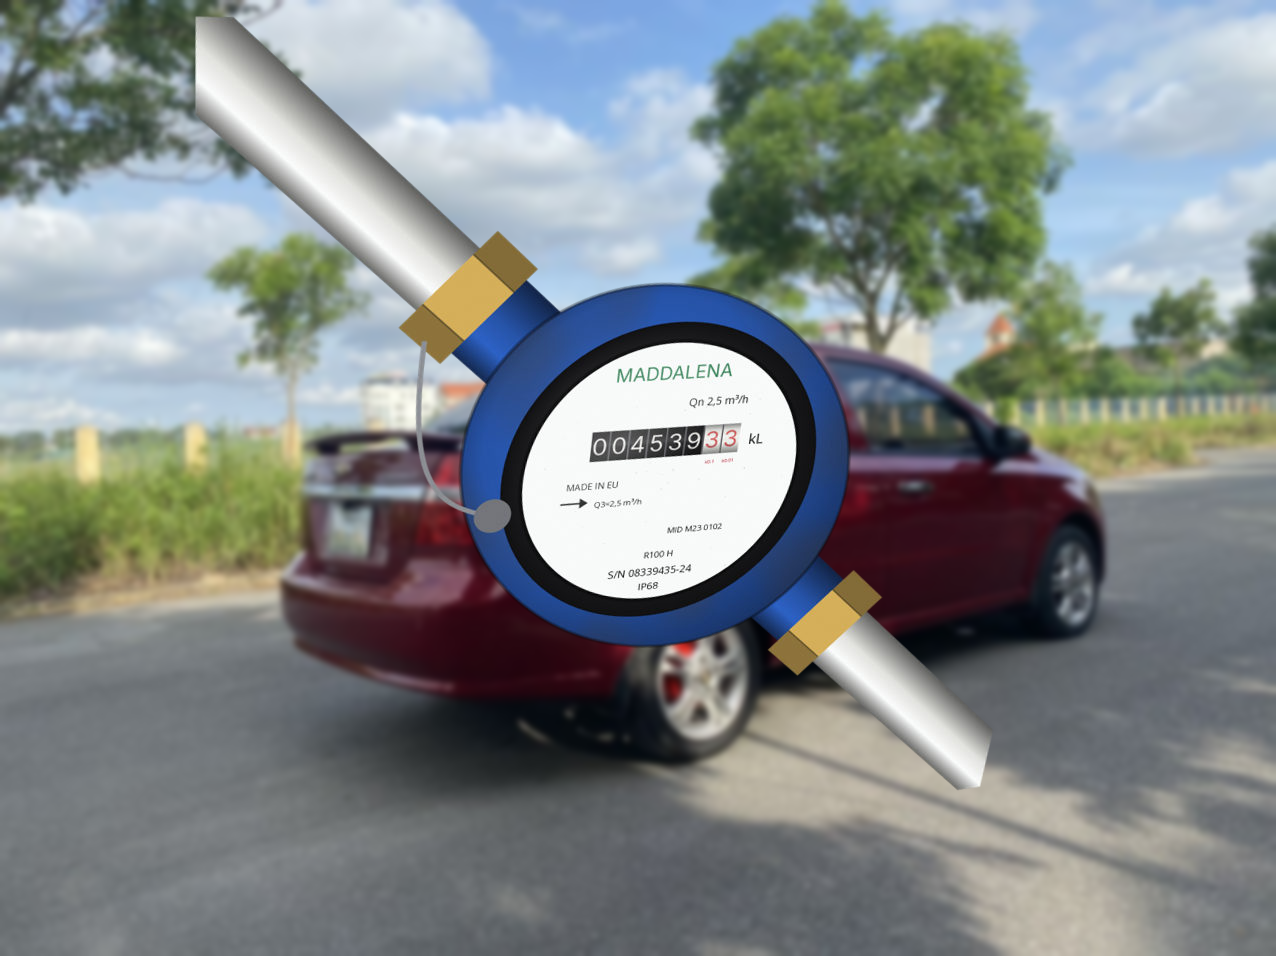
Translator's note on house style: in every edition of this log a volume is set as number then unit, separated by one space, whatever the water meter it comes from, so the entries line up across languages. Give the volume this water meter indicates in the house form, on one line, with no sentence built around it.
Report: 4539.33 kL
